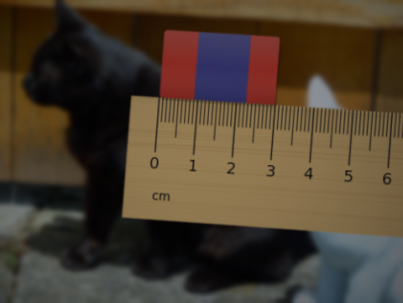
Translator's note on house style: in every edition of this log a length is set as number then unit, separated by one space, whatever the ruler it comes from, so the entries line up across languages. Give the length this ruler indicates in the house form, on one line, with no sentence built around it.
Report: 3 cm
